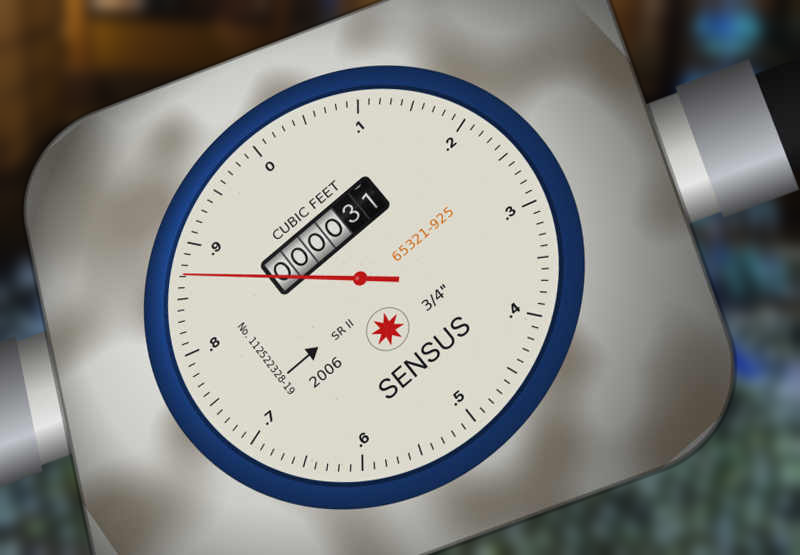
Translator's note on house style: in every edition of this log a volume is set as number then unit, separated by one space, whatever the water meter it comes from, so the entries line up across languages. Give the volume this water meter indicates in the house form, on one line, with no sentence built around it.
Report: 30.87 ft³
